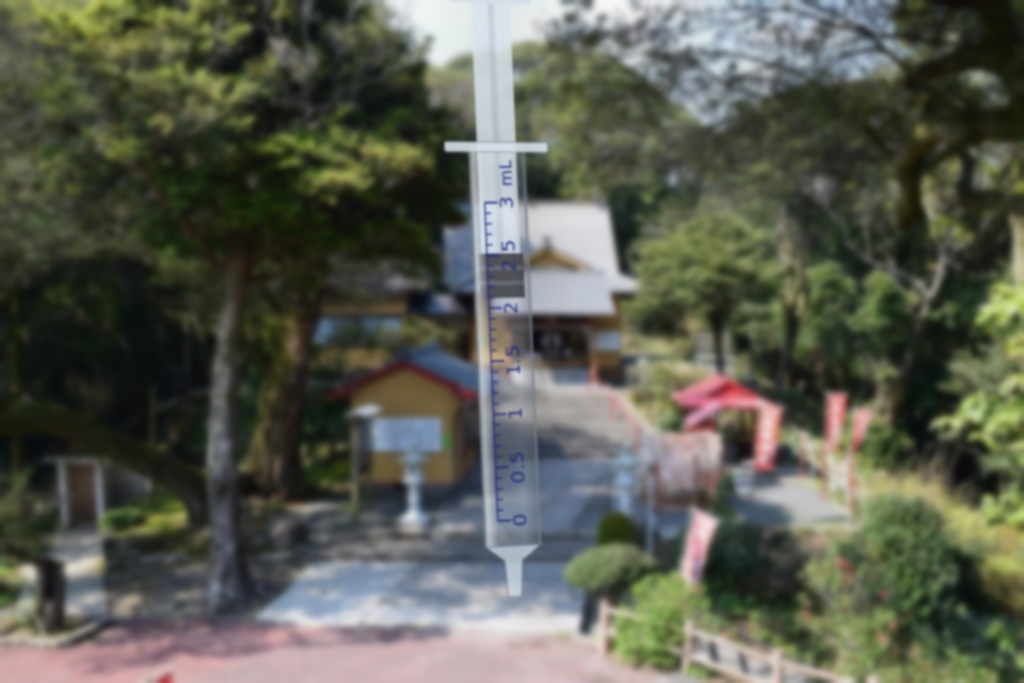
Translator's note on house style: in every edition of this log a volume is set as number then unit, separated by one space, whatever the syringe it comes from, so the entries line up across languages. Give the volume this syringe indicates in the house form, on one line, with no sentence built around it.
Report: 2.1 mL
